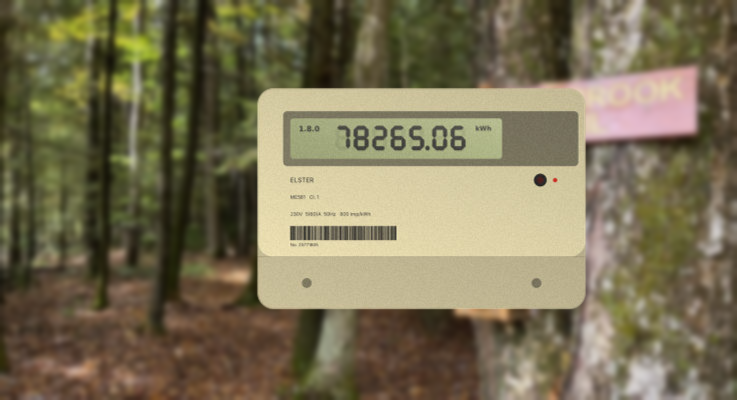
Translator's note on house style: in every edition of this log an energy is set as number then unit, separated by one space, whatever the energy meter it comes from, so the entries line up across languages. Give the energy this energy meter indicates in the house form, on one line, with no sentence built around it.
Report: 78265.06 kWh
